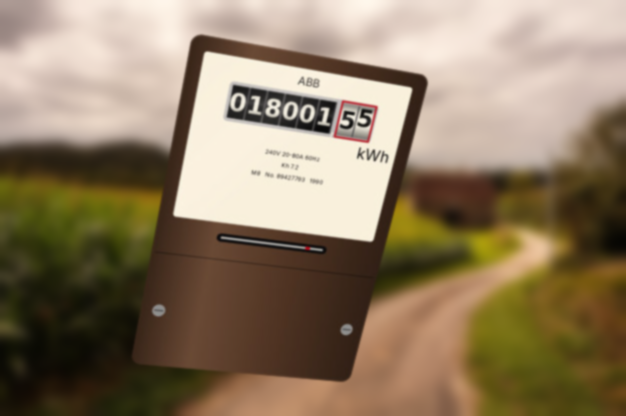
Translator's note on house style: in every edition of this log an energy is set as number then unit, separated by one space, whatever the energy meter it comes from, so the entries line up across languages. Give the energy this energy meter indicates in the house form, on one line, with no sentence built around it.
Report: 18001.55 kWh
